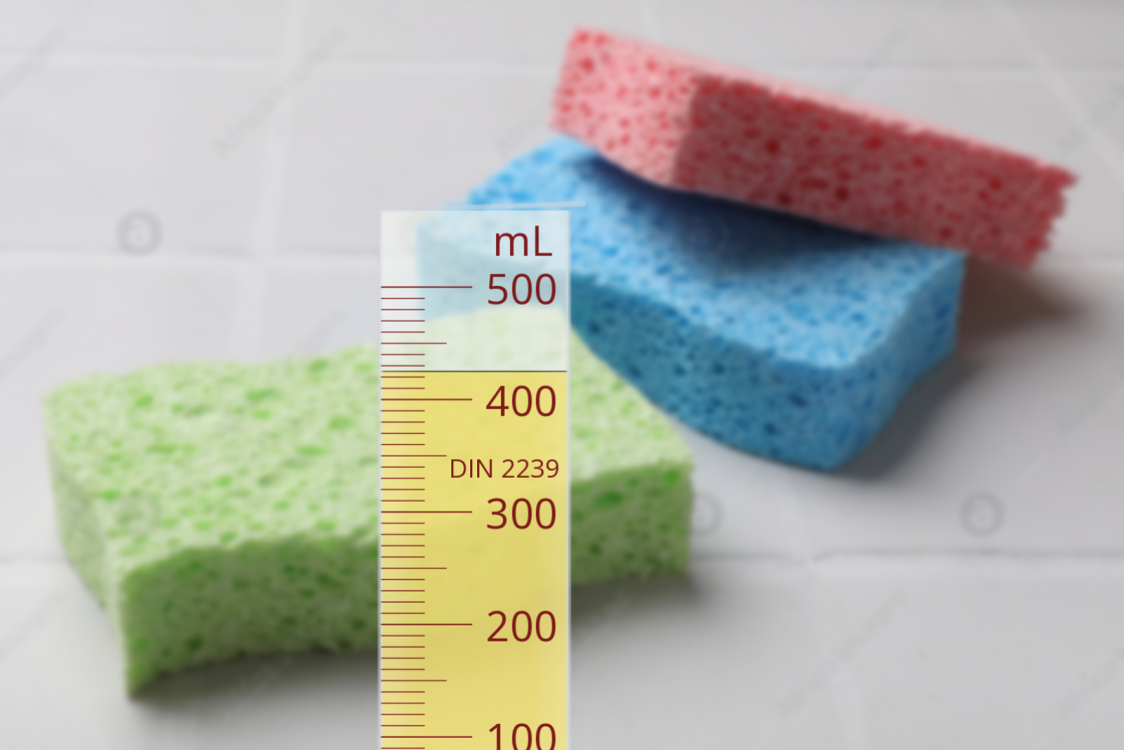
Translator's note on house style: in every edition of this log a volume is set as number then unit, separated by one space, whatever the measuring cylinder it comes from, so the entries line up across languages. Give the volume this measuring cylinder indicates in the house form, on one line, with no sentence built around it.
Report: 425 mL
